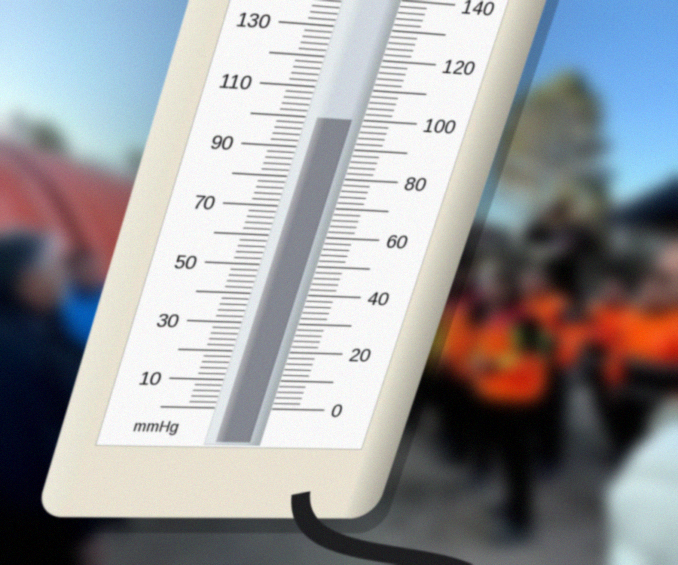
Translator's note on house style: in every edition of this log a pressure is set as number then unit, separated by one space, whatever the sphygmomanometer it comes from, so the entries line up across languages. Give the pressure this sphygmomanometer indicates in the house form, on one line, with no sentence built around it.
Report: 100 mmHg
